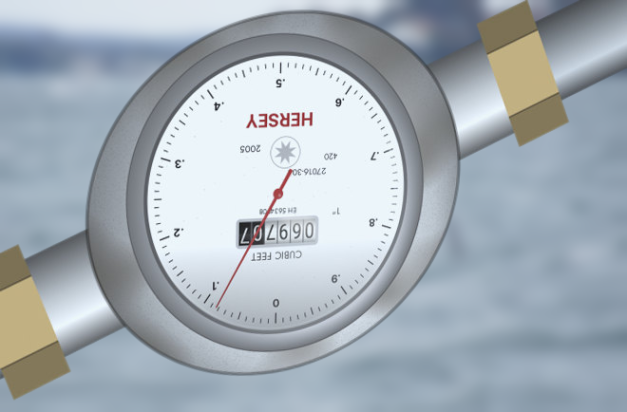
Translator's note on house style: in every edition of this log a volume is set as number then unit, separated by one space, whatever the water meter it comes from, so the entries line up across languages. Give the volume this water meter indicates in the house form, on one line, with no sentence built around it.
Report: 69707.08 ft³
